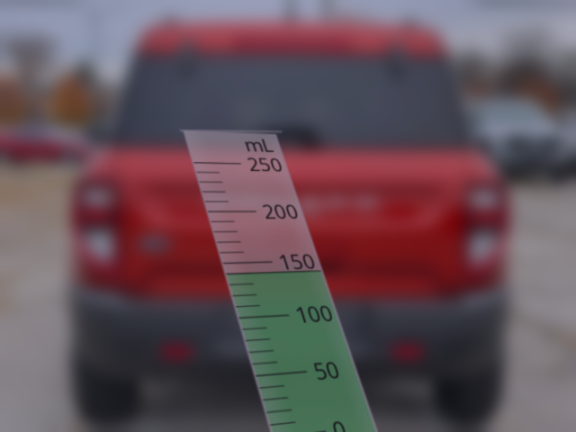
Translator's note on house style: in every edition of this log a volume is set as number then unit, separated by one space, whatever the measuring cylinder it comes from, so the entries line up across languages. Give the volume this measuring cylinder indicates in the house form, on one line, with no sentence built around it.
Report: 140 mL
